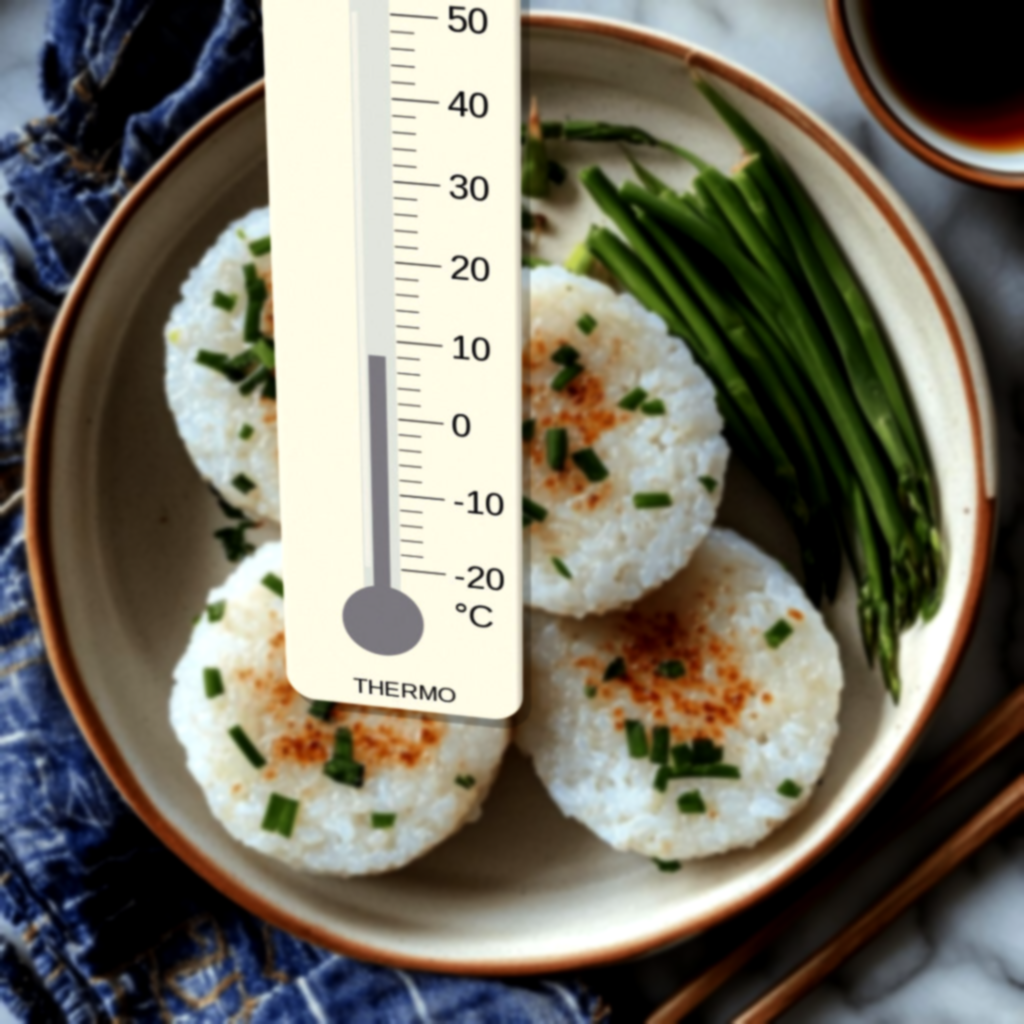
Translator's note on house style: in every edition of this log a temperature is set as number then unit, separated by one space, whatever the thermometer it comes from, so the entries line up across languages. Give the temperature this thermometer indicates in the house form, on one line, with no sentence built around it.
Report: 8 °C
